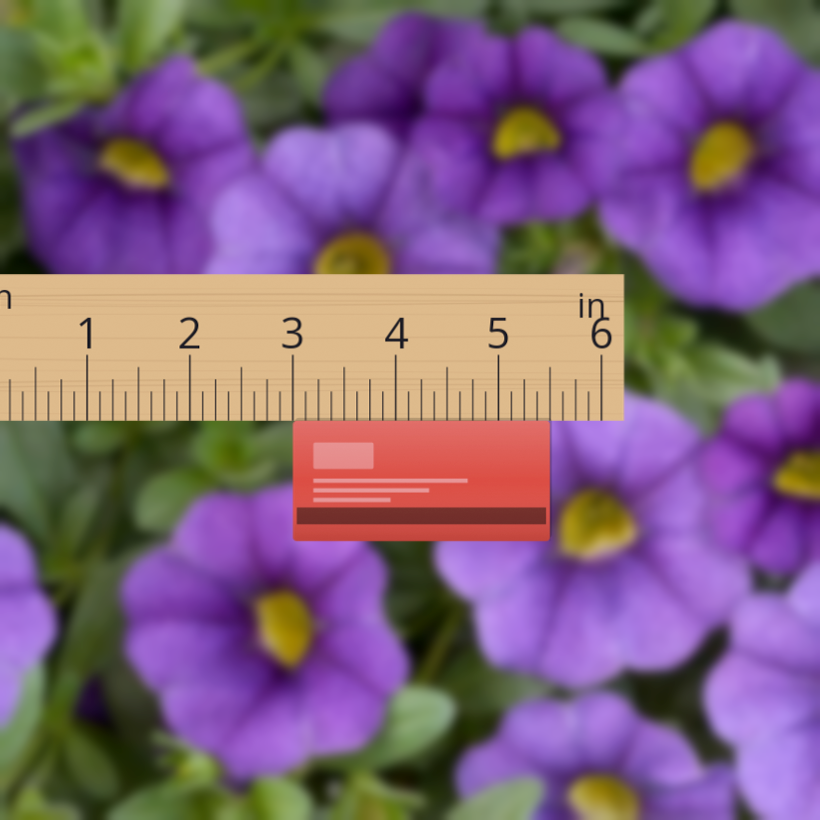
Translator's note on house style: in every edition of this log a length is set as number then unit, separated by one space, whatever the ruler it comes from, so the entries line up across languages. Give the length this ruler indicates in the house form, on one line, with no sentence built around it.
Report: 2.5 in
